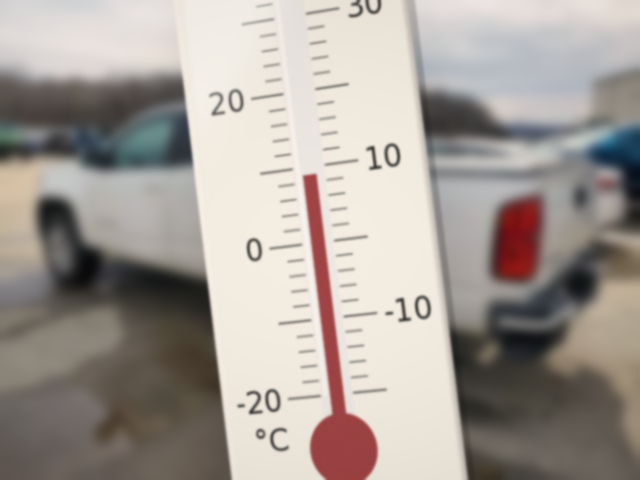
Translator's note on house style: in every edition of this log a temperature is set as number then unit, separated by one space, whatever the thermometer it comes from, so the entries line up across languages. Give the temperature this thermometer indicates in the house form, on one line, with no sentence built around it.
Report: 9 °C
